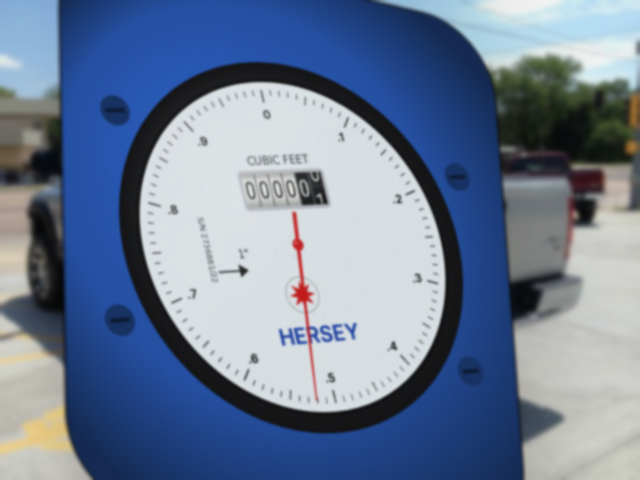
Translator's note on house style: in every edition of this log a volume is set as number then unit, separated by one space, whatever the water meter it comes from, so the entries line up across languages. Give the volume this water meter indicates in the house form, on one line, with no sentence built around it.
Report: 0.52 ft³
